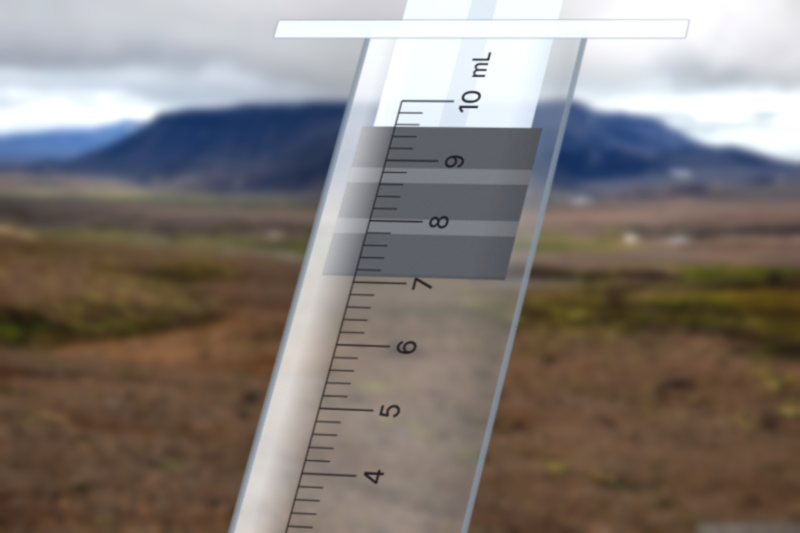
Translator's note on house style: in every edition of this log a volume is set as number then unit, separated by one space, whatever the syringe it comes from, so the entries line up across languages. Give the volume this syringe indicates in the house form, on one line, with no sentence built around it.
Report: 7.1 mL
